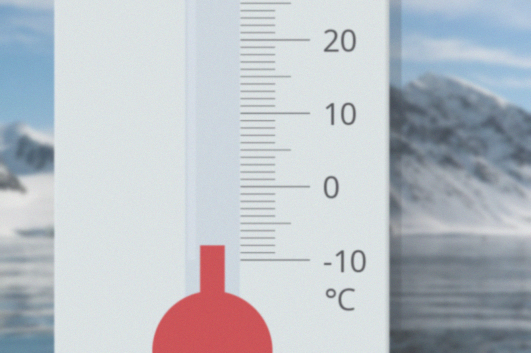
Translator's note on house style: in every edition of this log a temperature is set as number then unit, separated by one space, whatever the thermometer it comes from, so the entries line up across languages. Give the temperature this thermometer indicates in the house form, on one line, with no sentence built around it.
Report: -8 °C
